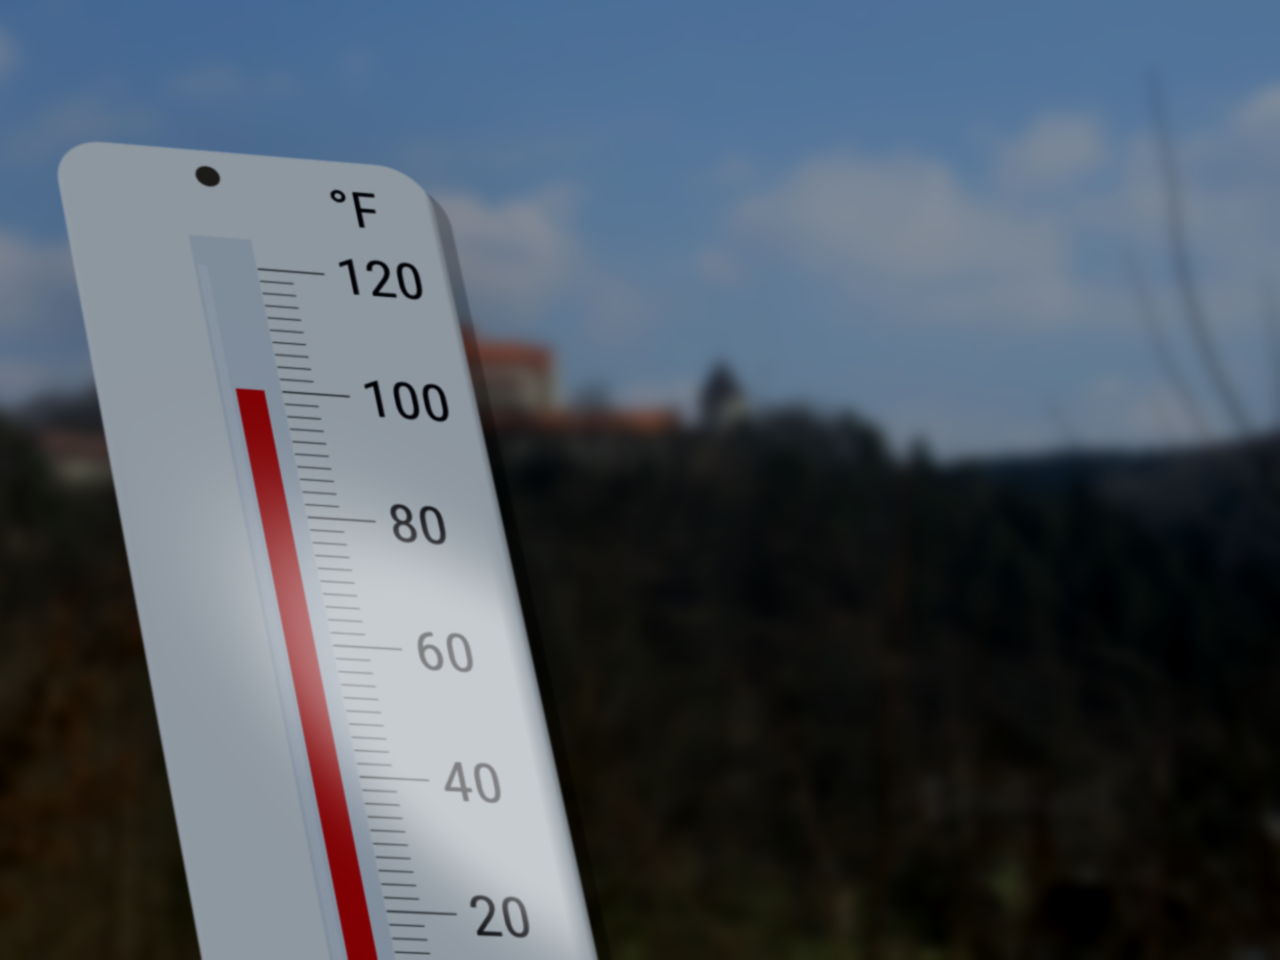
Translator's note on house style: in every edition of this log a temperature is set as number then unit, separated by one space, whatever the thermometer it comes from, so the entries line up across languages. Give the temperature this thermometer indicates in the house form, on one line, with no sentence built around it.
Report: 100 °F
